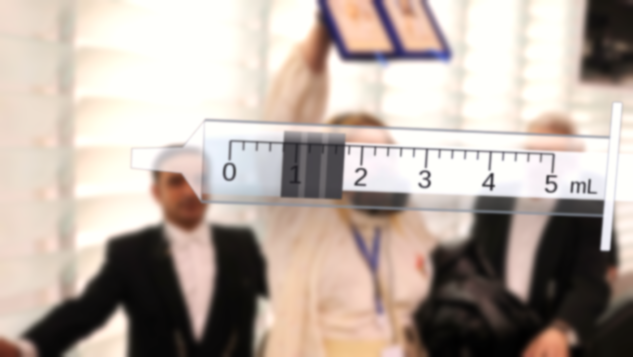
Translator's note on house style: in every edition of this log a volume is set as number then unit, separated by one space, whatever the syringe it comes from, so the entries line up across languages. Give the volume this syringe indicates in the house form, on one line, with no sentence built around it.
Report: 0.8 mL
